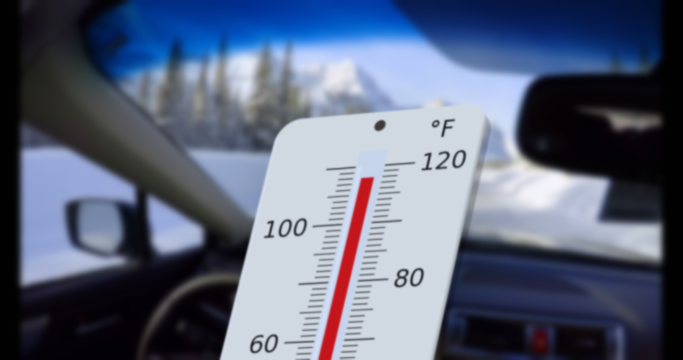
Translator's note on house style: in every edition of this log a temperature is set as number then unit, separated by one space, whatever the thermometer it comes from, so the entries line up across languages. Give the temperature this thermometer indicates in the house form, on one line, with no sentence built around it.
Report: 116 °F
